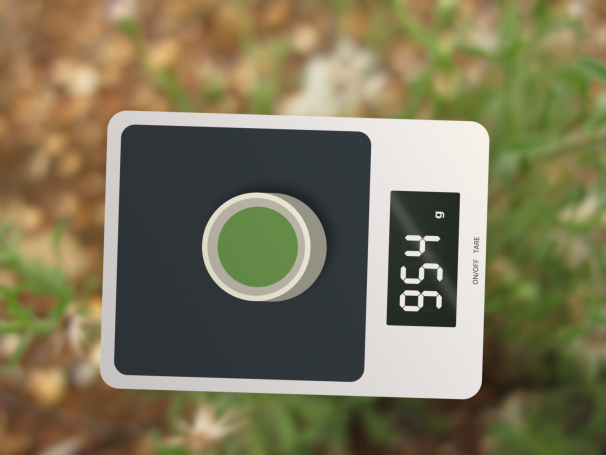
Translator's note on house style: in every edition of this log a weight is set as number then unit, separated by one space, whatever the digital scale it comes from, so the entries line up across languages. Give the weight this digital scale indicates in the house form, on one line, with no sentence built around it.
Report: 954 g
